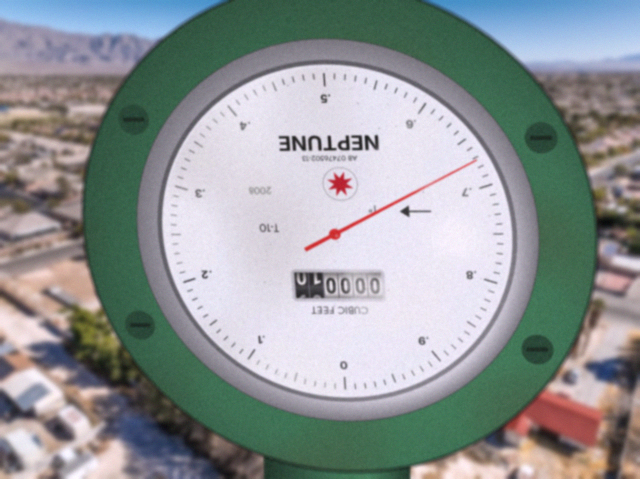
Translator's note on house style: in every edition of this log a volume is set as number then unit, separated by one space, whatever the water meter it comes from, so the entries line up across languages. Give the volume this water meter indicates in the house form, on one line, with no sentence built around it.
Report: 9.67 ft³
